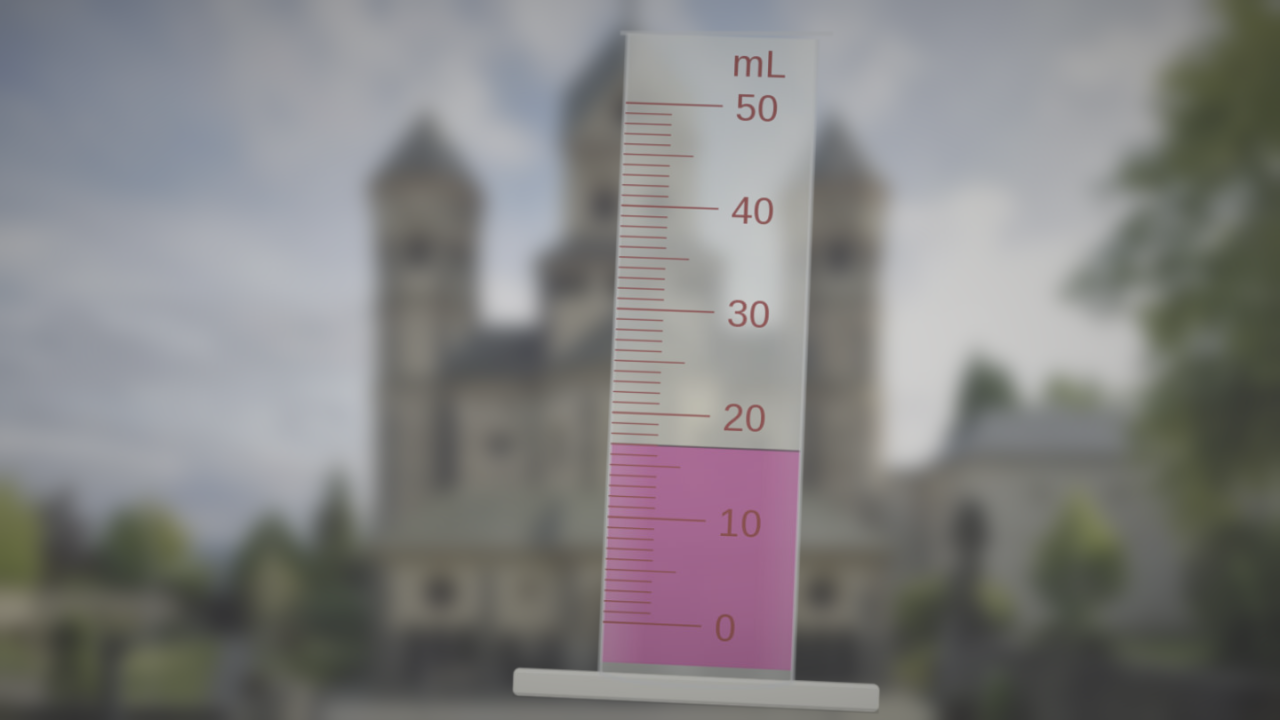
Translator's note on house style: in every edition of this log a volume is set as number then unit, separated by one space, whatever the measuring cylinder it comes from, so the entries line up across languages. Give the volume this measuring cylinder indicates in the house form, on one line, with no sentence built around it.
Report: 17 mL
